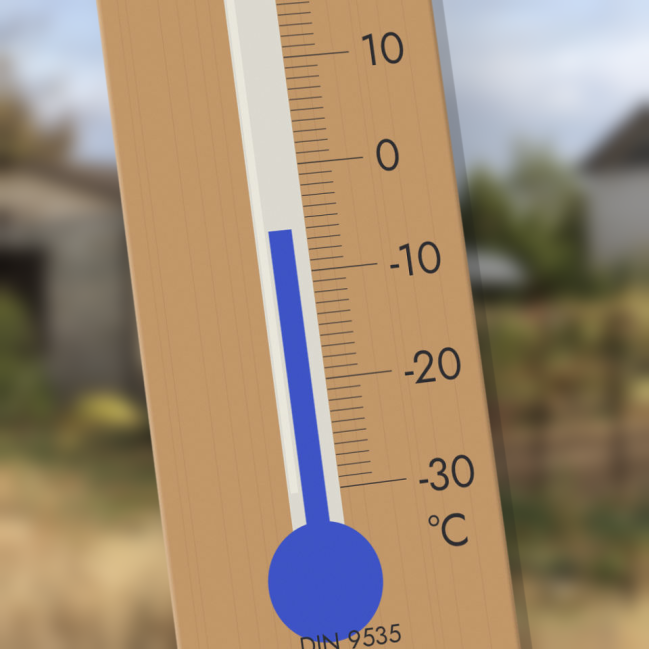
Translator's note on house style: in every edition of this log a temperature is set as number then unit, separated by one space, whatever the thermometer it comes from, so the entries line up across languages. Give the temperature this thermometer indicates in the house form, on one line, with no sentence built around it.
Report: -6 °C
